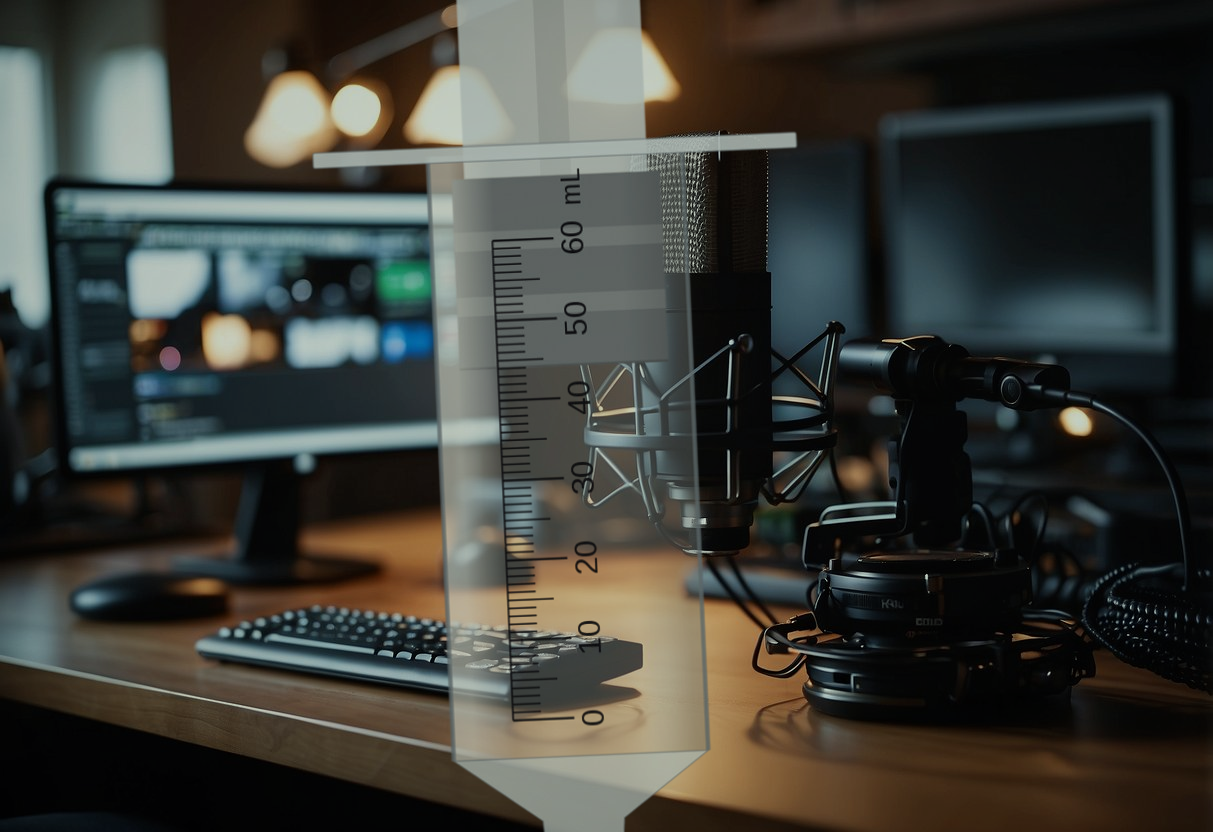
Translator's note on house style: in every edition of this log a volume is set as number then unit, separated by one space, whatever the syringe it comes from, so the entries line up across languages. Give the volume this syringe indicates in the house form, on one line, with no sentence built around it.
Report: 44 mL
